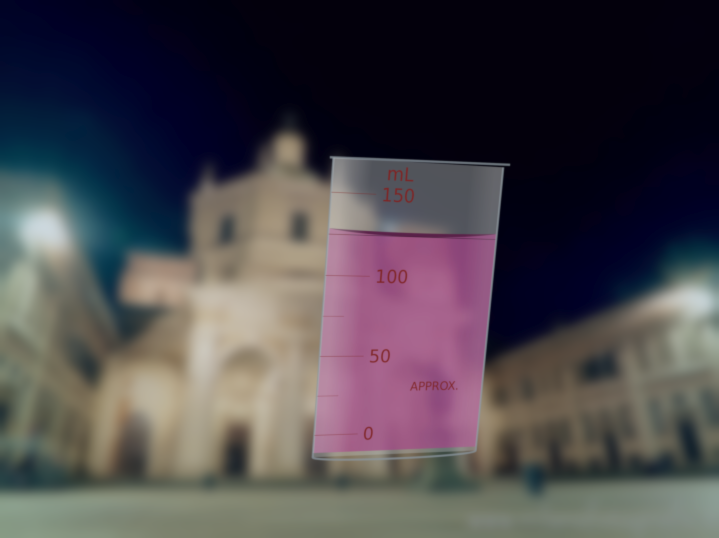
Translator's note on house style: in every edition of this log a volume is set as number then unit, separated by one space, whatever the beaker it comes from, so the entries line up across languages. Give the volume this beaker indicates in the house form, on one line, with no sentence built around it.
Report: 125 mL
